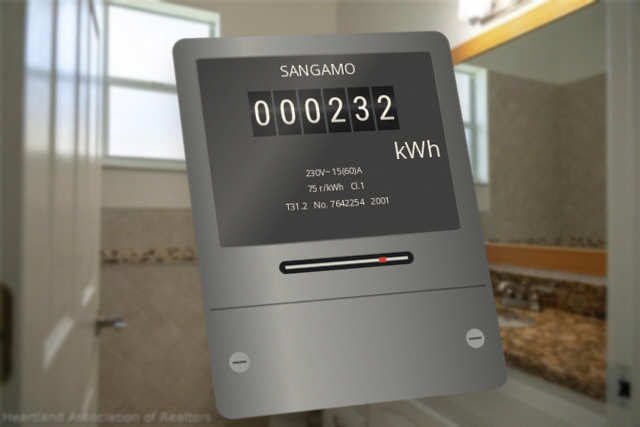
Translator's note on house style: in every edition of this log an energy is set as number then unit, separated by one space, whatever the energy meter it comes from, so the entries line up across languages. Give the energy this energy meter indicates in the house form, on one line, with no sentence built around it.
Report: 232 kWh
